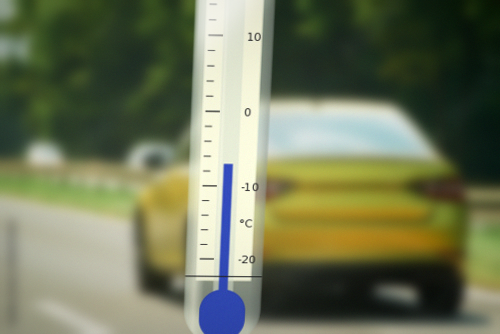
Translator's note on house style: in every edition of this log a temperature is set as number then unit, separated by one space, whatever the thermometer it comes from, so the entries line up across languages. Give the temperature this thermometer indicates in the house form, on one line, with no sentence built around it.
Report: -7 °C
